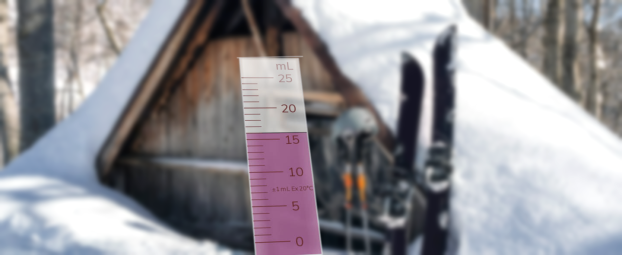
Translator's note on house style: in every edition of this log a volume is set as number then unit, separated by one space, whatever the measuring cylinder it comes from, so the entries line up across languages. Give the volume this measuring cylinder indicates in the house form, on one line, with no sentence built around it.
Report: 16 mL
